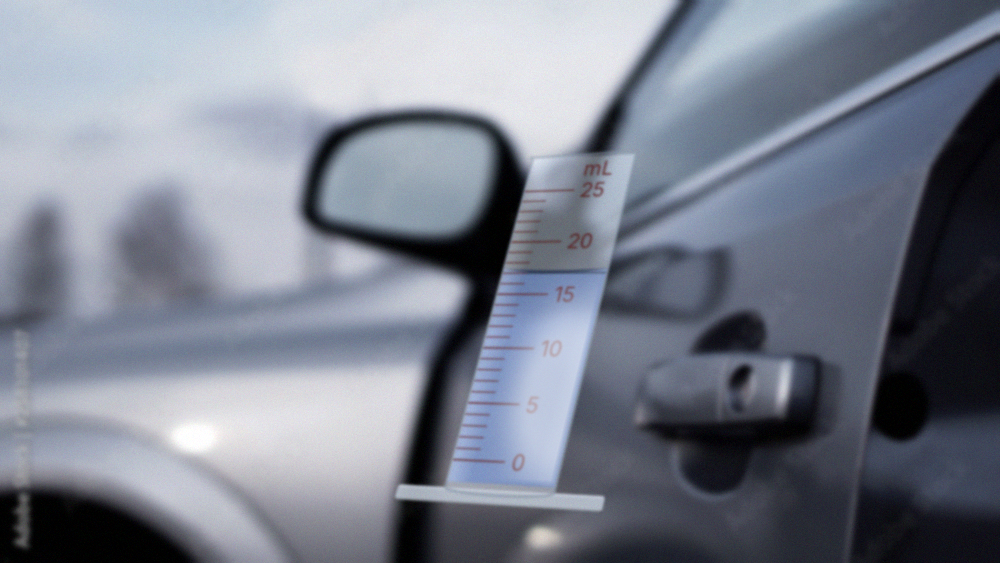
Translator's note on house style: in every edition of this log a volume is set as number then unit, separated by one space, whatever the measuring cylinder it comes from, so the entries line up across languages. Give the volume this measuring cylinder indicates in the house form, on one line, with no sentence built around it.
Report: 17 mL
